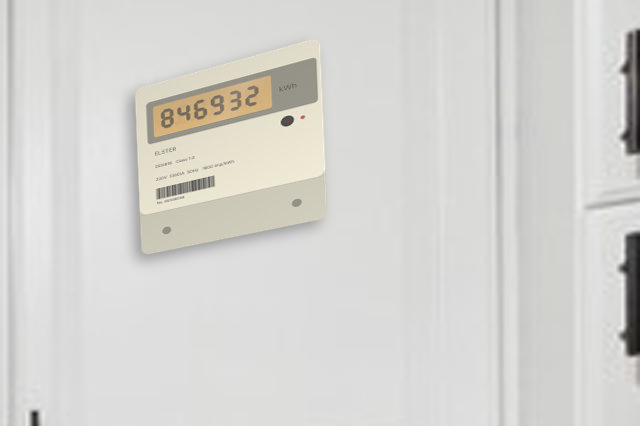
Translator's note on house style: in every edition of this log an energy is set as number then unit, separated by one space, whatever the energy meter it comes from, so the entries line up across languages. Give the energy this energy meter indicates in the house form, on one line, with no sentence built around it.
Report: 846932 kWh
